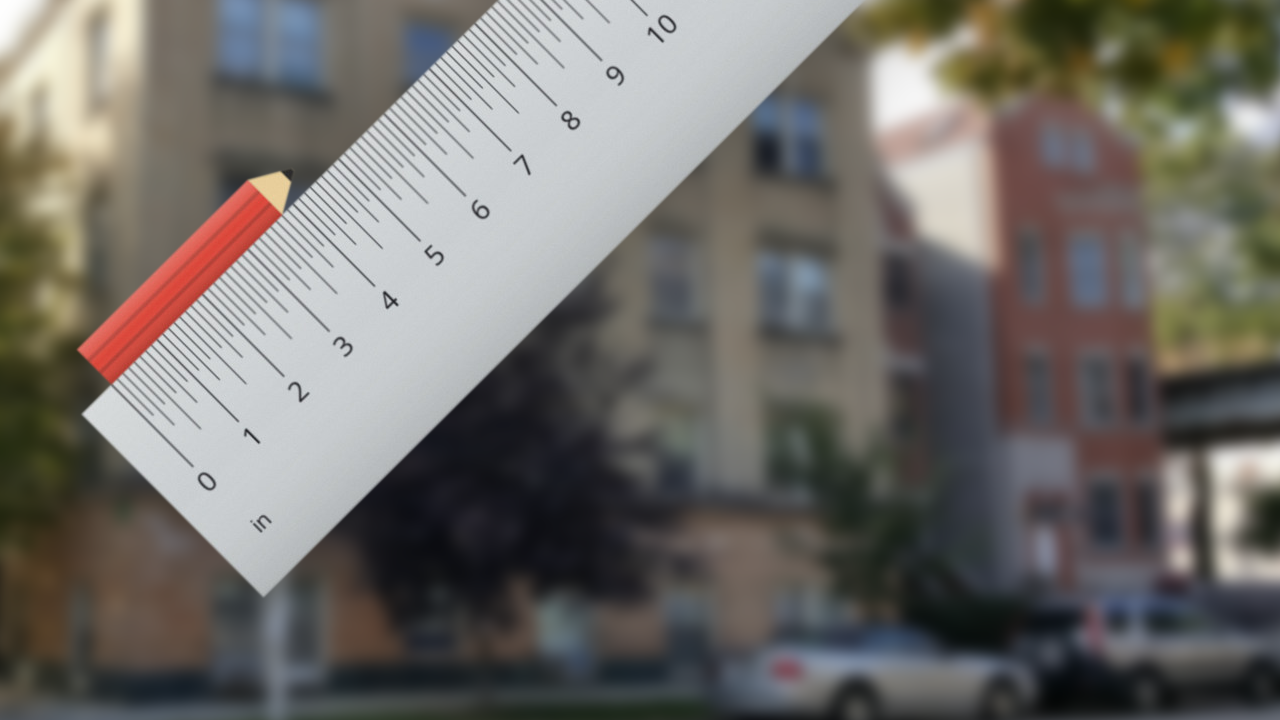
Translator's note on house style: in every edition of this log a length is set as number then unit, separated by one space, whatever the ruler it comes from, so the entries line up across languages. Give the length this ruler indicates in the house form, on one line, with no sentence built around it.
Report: 4.375 in
